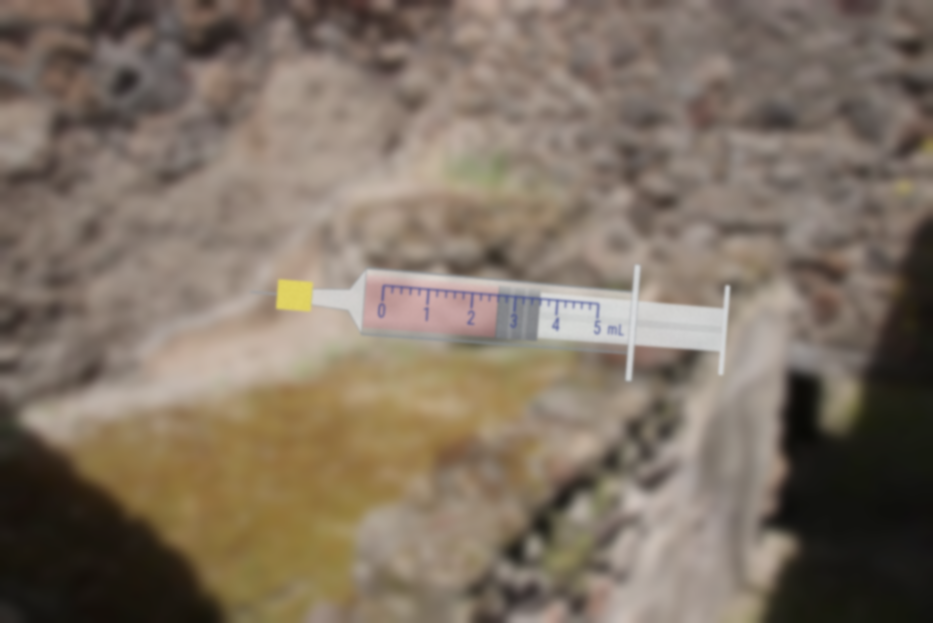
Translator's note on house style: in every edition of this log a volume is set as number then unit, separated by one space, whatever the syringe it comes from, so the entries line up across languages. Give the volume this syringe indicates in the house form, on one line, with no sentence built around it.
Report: 2.6 mL
